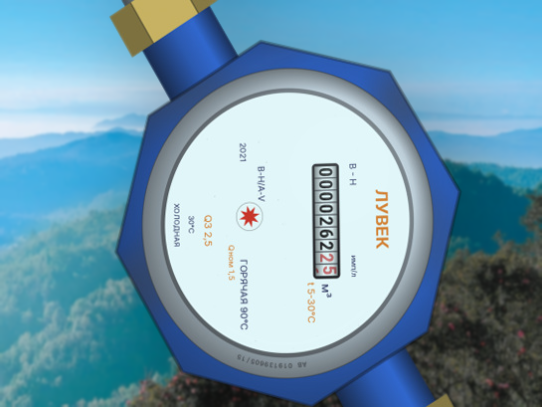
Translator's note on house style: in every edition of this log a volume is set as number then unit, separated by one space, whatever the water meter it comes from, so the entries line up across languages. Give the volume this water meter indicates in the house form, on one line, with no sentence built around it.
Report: 262.25 m³
